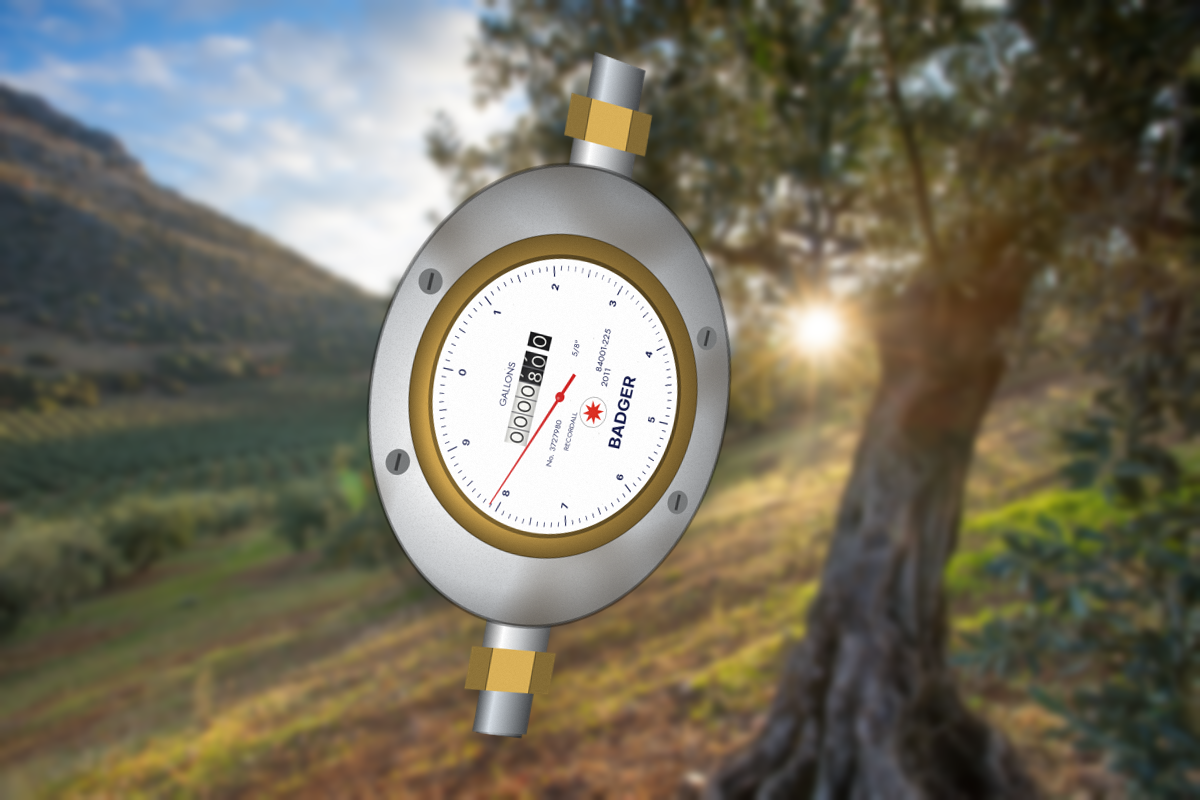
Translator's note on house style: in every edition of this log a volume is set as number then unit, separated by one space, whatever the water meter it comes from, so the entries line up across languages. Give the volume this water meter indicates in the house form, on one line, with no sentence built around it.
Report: 798.1 gal
